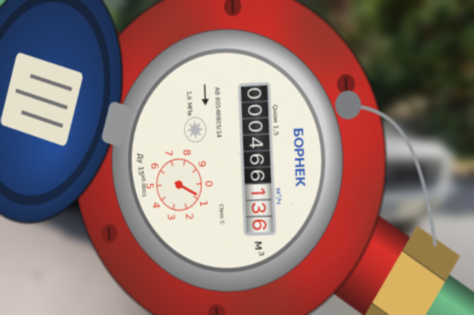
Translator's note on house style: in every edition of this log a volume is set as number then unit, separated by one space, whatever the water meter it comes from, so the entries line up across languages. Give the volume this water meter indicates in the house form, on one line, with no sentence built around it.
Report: 466.1360 m³
